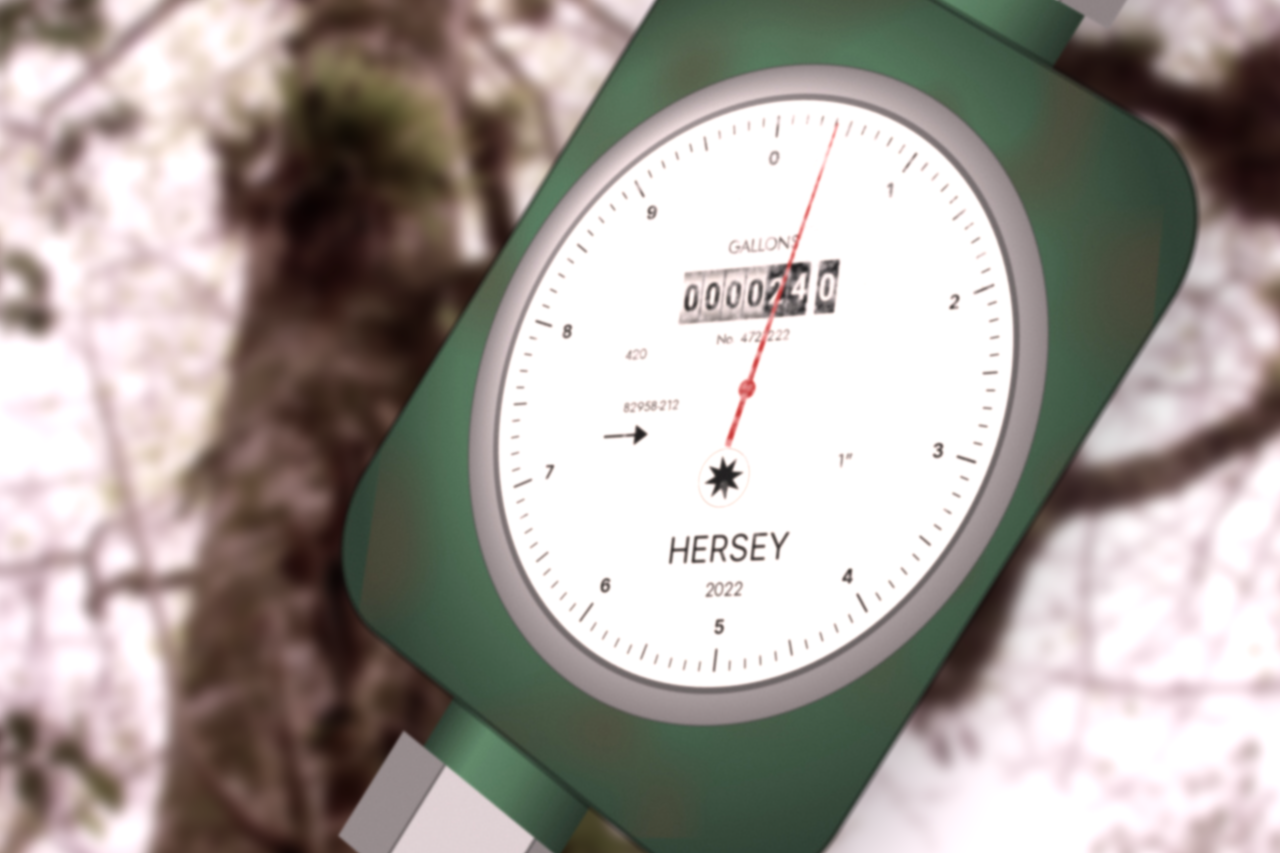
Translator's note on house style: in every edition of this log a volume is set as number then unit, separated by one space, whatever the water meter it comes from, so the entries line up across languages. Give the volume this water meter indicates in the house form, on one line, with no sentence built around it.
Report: 240.4 gal
